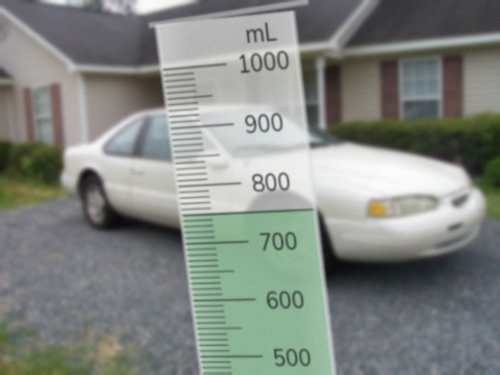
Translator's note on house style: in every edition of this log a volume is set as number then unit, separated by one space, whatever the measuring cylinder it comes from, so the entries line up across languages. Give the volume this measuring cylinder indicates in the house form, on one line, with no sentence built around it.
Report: 750 mL
